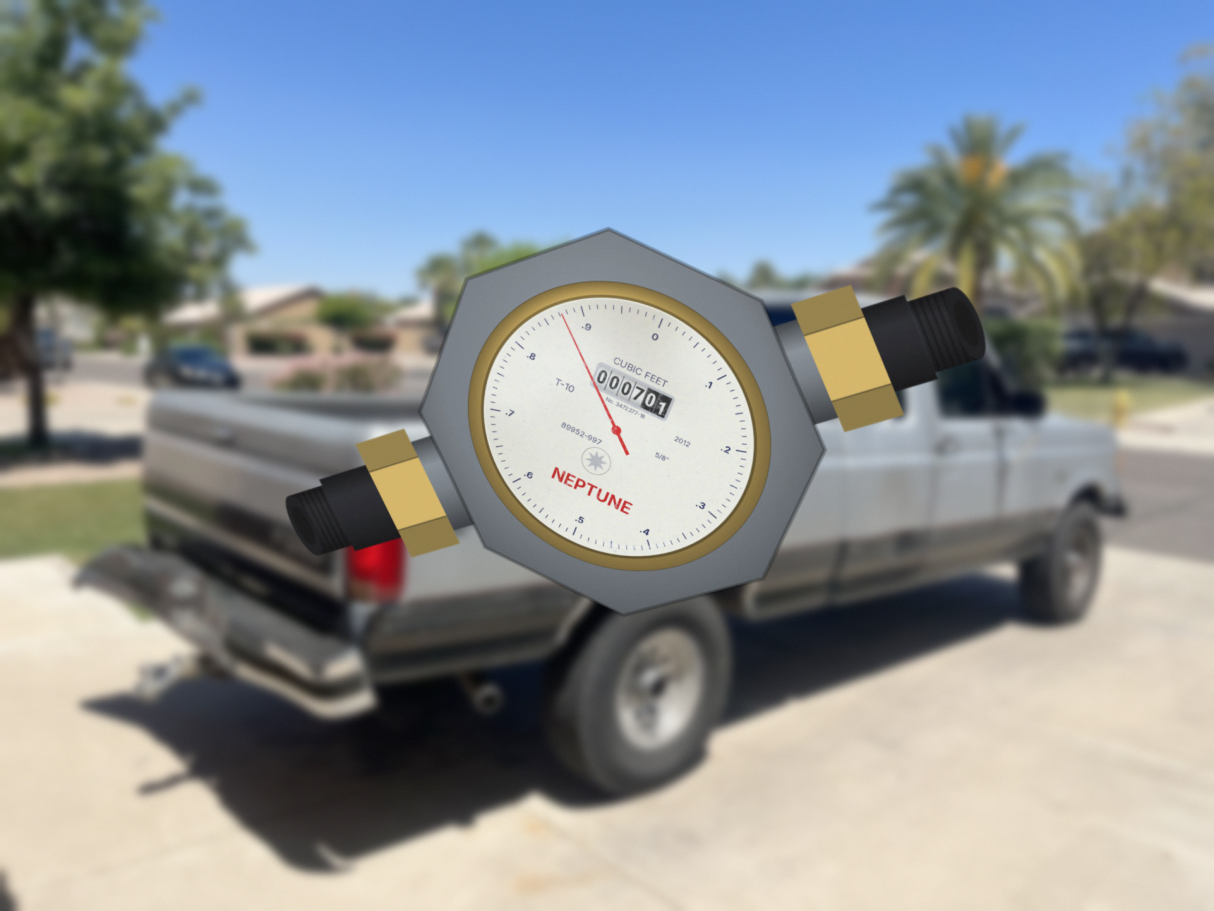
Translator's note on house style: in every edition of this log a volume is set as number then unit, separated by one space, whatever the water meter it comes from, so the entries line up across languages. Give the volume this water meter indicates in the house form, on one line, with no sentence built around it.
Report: 700.87 ft³
